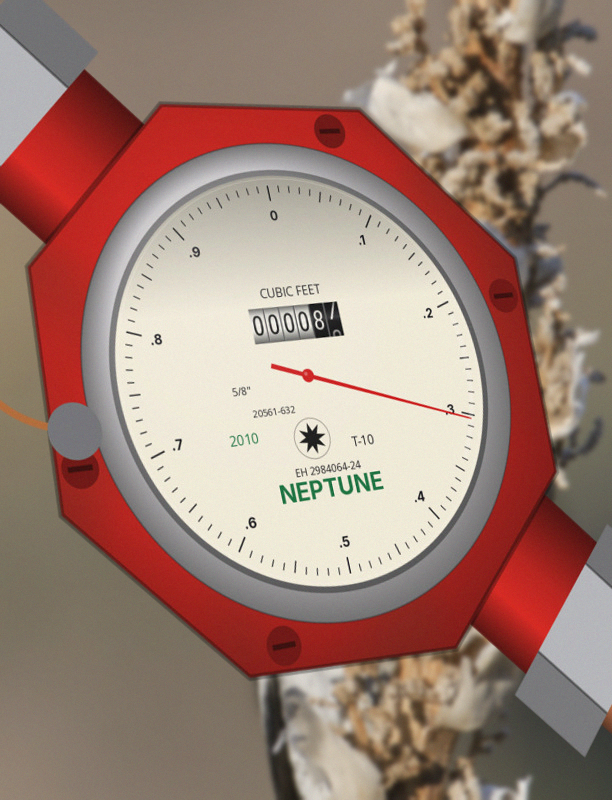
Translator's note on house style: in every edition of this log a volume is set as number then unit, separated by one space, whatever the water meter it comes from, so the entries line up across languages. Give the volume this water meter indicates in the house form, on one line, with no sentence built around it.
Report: 87.30 ft³
